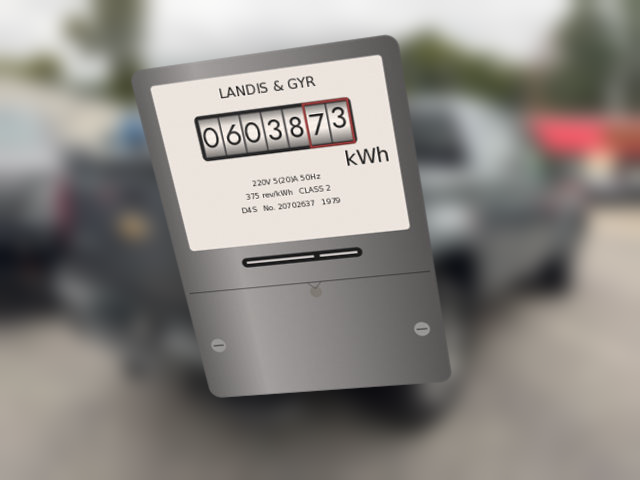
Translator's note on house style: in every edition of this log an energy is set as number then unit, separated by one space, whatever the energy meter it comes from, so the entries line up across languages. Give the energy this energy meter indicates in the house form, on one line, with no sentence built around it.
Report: 6038.73 kWh
